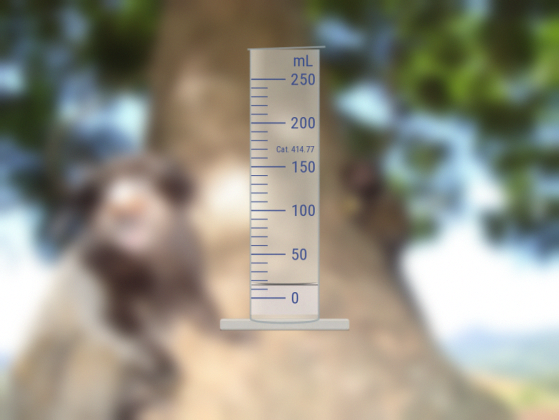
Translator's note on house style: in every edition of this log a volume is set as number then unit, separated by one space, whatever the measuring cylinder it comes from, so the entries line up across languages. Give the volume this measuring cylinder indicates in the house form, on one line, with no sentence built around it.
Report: 15 mL
